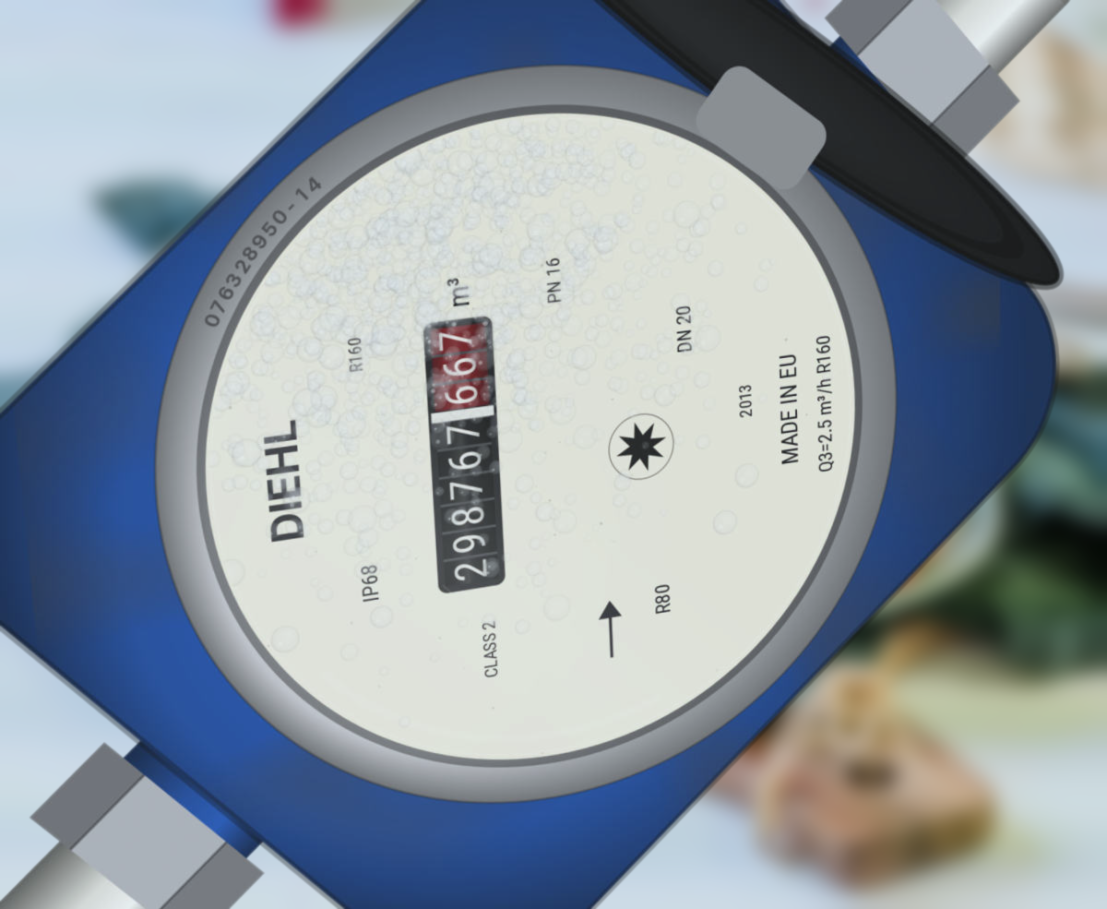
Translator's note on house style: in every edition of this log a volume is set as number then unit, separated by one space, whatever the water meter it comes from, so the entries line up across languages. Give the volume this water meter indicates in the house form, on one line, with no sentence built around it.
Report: 298767.667 m³
